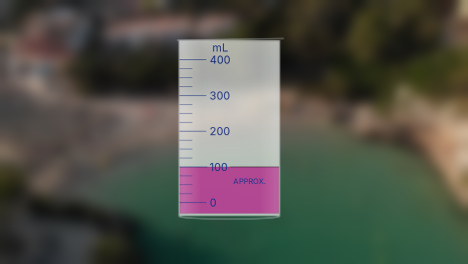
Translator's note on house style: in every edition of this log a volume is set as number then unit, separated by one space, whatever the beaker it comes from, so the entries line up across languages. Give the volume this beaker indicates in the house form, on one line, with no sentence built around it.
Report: 100 mL
